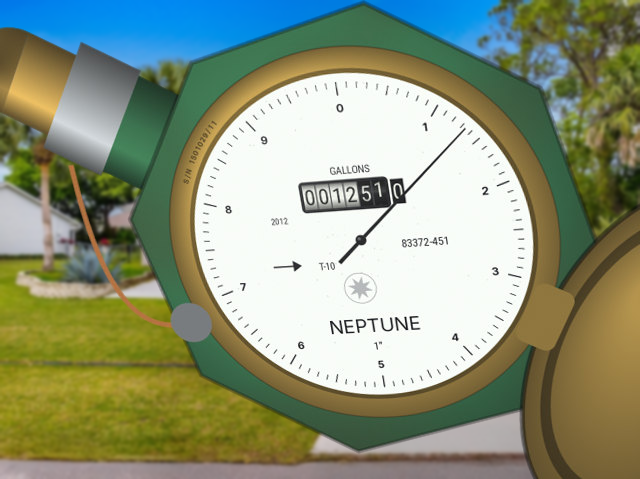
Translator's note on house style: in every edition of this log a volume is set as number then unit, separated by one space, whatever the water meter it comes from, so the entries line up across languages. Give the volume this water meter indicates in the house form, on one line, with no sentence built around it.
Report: 12511.3 gal
